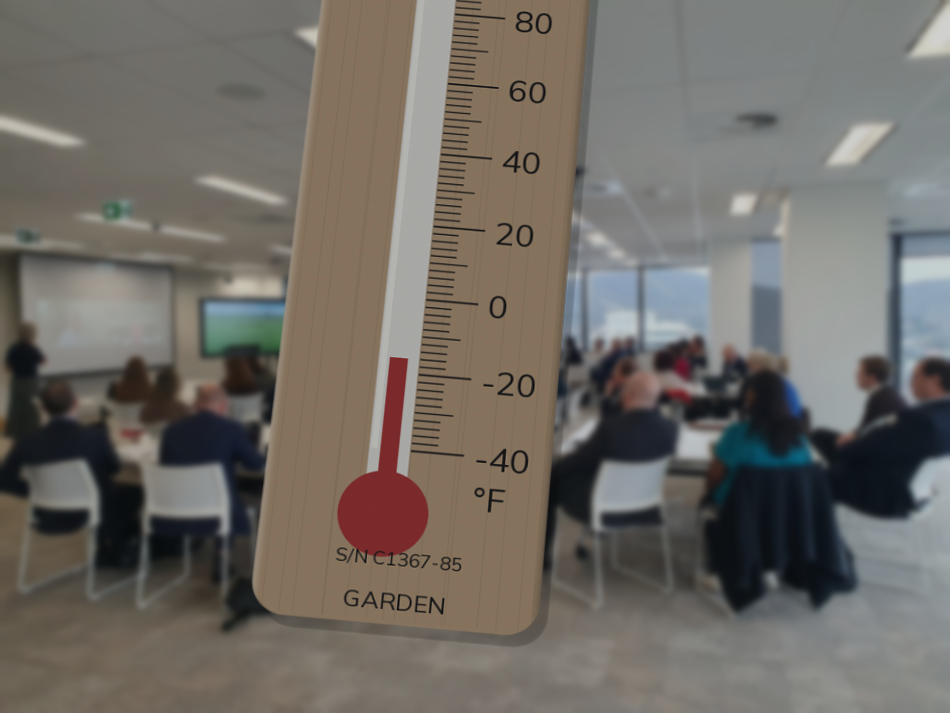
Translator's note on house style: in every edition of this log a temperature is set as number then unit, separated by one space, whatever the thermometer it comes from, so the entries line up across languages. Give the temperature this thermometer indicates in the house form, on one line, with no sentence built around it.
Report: -16 °F
